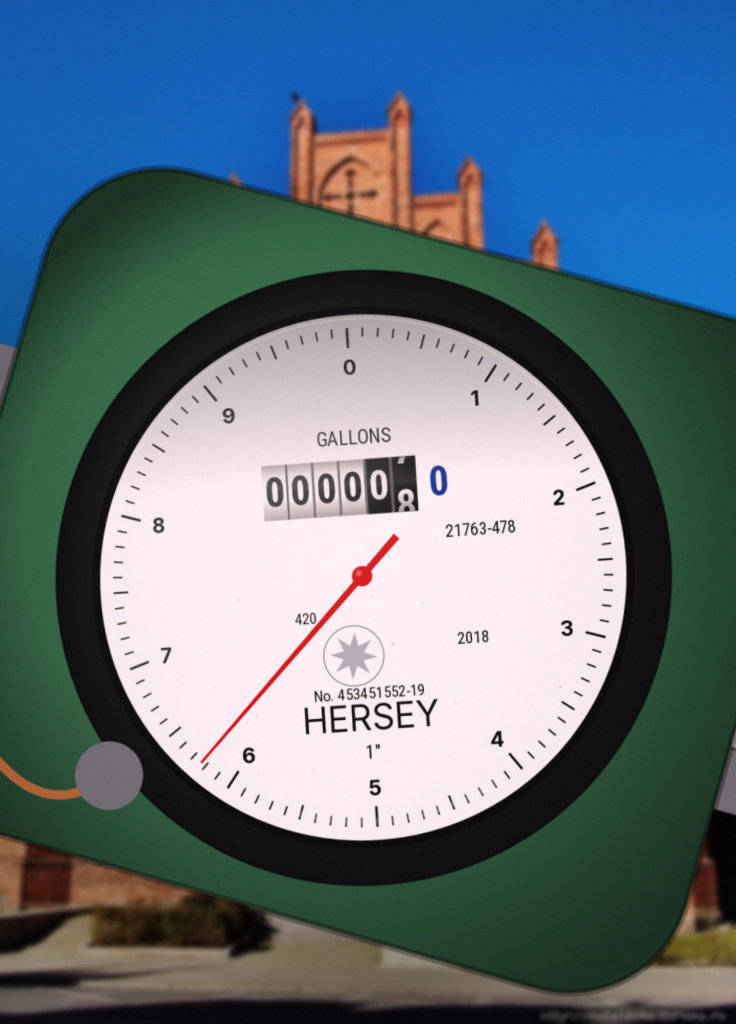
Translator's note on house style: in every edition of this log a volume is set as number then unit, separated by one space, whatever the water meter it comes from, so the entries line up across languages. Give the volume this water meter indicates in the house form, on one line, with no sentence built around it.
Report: 76.2 gal
